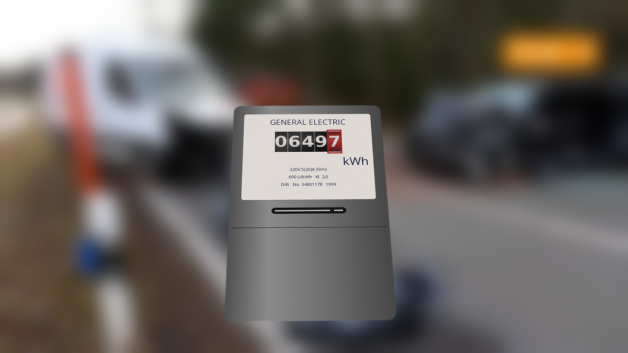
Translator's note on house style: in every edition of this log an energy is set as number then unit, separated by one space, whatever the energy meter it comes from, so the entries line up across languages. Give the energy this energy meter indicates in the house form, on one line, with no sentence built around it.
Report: 649.7 kWh
